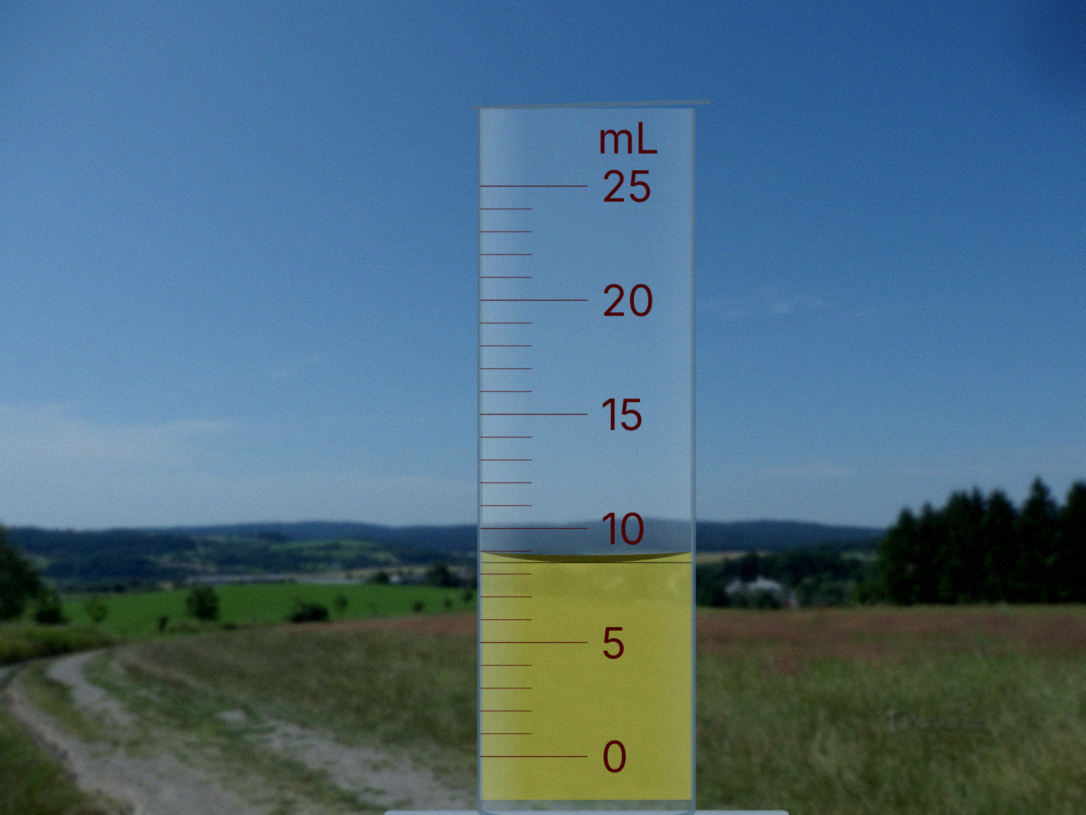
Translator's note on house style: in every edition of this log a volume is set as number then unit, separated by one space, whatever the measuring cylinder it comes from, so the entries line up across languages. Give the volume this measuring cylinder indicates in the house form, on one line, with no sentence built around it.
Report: 8.5 mL
